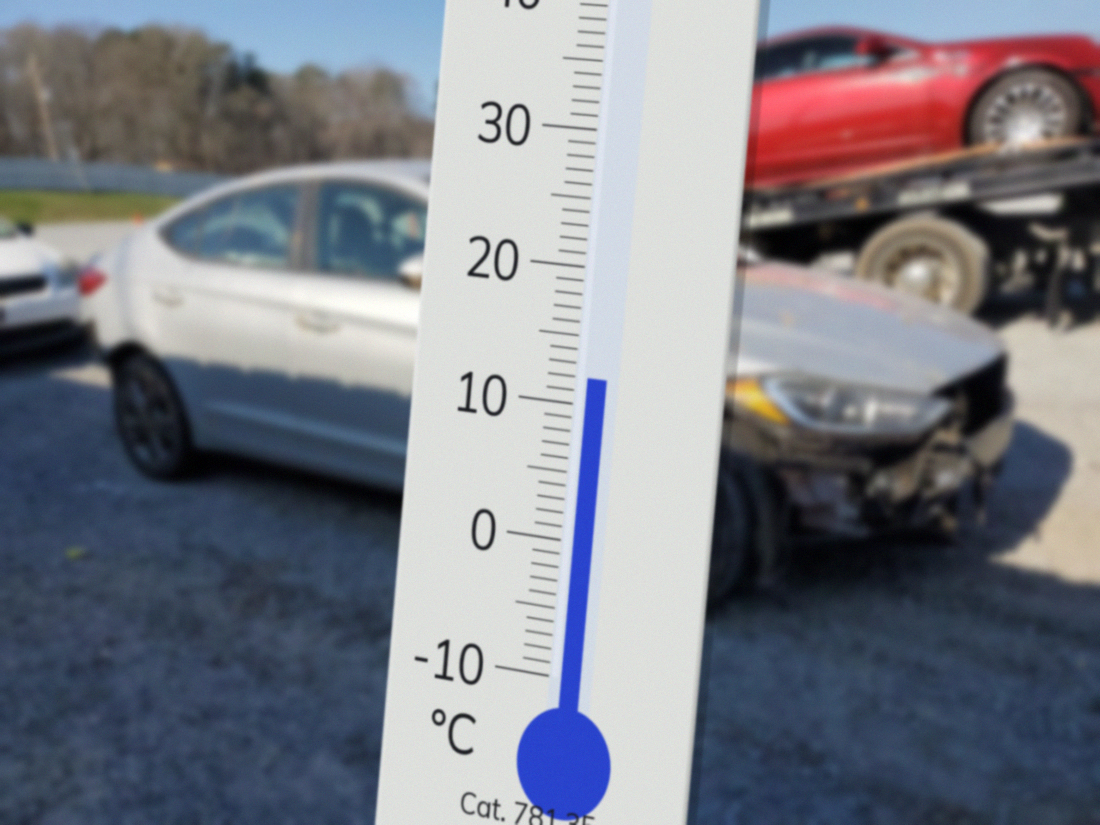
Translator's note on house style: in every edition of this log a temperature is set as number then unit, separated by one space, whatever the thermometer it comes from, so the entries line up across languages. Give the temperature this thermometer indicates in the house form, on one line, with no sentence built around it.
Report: 12 °C
